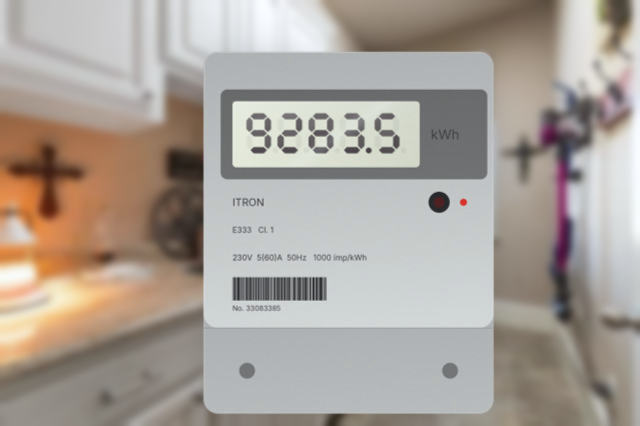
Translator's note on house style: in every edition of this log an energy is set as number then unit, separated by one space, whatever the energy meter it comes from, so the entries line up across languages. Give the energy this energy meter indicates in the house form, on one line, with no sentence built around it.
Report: 9283.5 kWh
